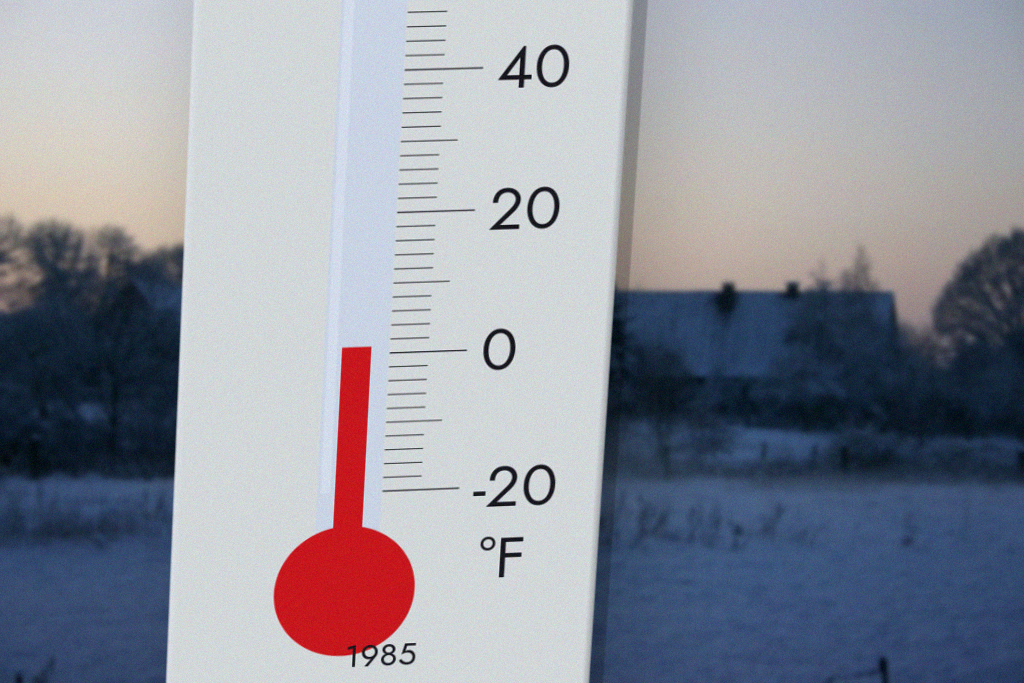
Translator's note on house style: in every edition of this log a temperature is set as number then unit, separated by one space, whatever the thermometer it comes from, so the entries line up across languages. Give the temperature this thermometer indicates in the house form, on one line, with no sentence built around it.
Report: 1 °F
